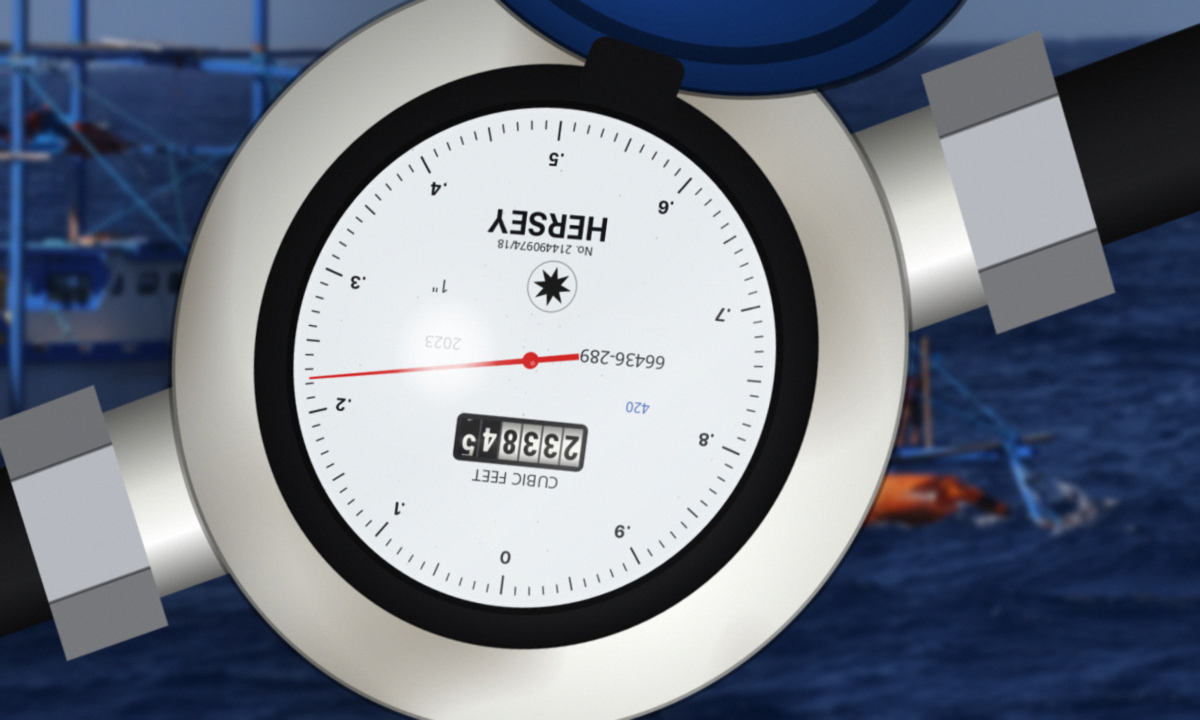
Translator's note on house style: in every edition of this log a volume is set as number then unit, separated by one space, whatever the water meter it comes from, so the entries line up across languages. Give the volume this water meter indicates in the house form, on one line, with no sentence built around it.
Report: 233845.22 ft³
